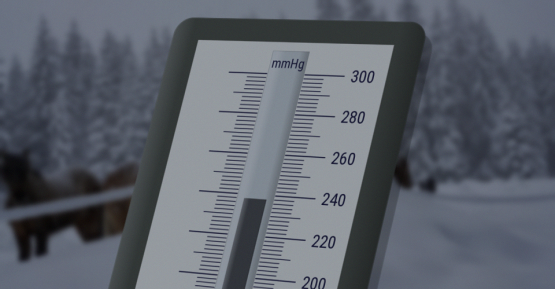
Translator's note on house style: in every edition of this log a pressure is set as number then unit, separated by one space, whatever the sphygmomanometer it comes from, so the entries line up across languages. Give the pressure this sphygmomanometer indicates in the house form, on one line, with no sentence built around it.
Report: 238 mmHg
